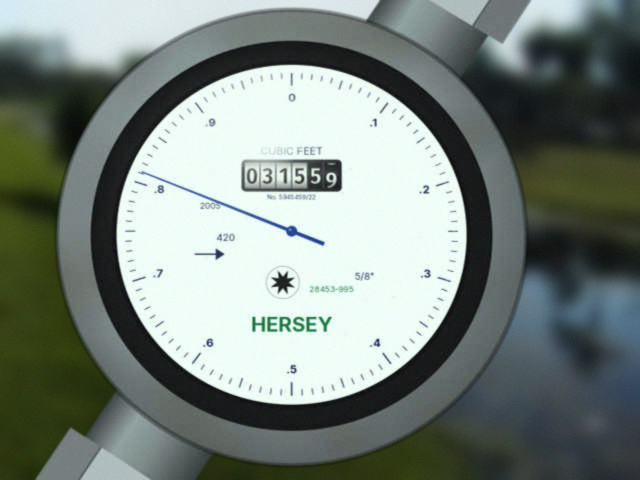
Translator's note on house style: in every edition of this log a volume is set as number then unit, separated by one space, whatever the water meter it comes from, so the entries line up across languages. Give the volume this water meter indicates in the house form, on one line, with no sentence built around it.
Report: 31558.81 ft³
